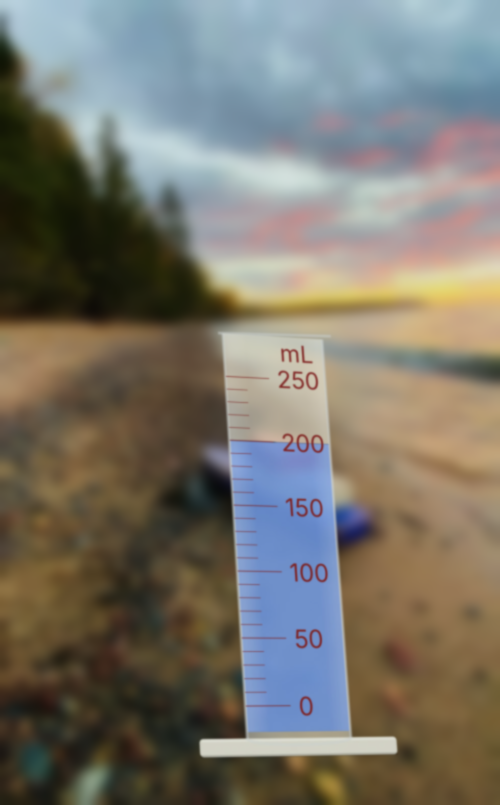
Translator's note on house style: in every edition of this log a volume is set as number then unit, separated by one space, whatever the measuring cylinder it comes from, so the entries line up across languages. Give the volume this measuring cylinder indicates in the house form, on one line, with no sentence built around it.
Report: 200 mL
